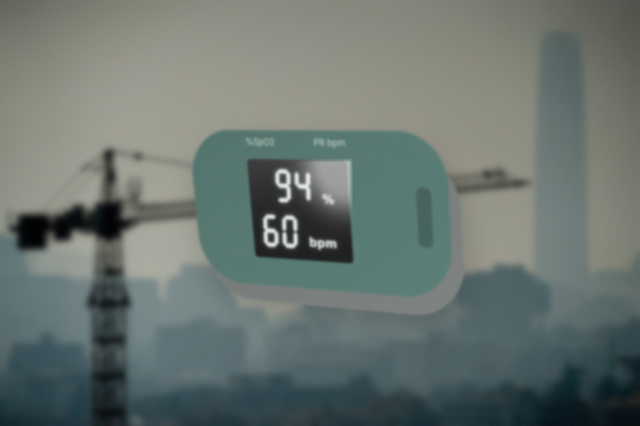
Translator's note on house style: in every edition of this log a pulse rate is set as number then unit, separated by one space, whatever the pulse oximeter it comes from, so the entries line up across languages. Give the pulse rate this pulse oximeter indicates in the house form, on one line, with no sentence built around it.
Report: 60 bpm
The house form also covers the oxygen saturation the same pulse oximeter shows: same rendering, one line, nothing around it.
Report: 94 %
